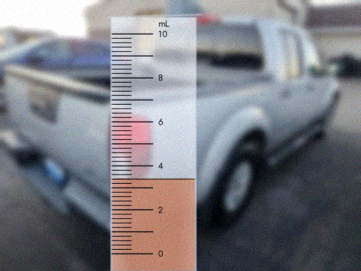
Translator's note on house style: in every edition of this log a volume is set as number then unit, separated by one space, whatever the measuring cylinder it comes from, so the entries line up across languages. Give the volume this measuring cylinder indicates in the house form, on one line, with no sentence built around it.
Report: 3.4 mL
